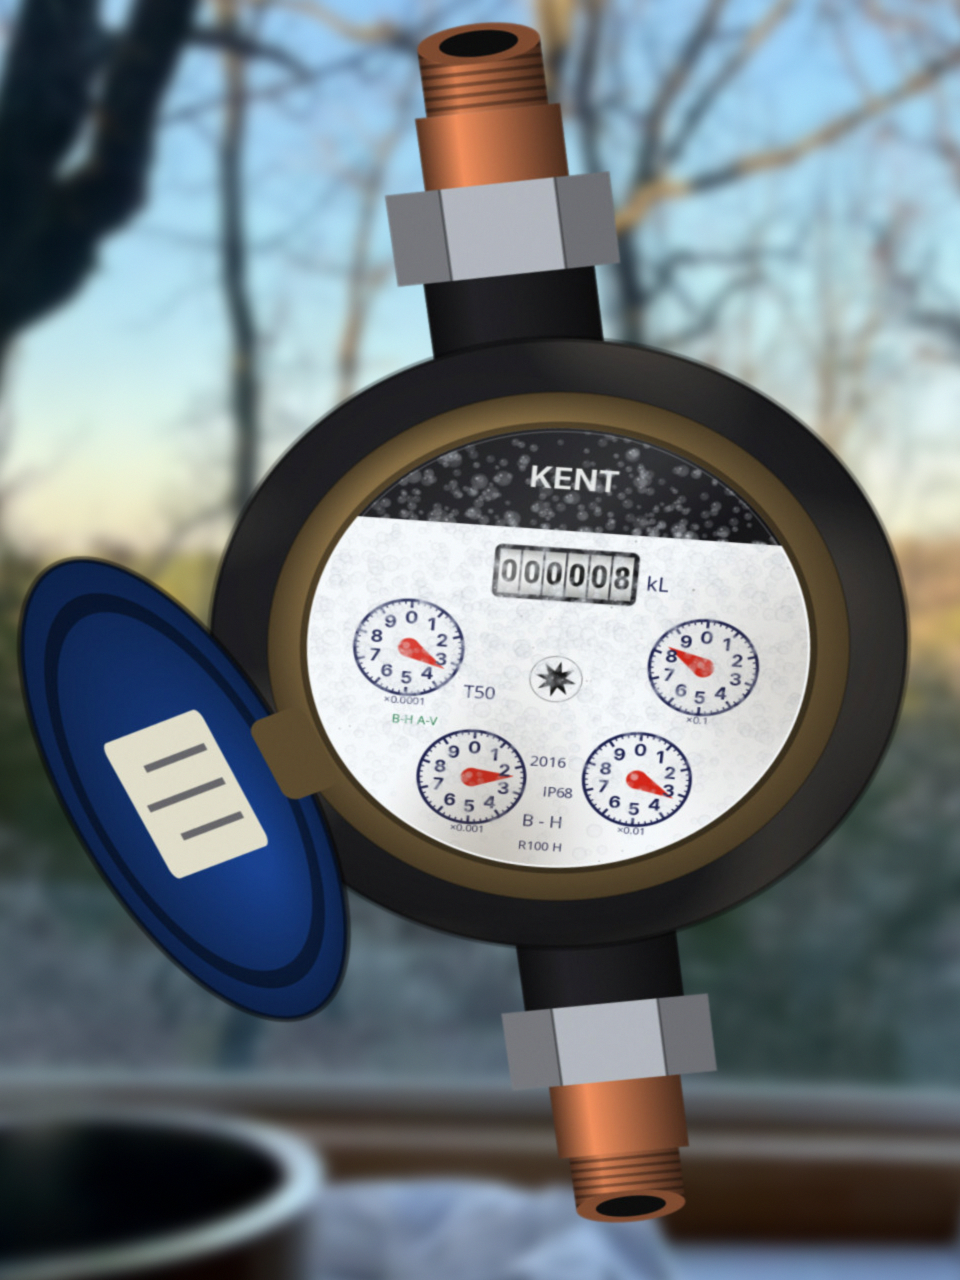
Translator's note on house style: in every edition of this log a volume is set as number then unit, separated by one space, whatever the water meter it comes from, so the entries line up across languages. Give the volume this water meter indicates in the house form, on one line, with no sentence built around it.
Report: 8.8323 kL
